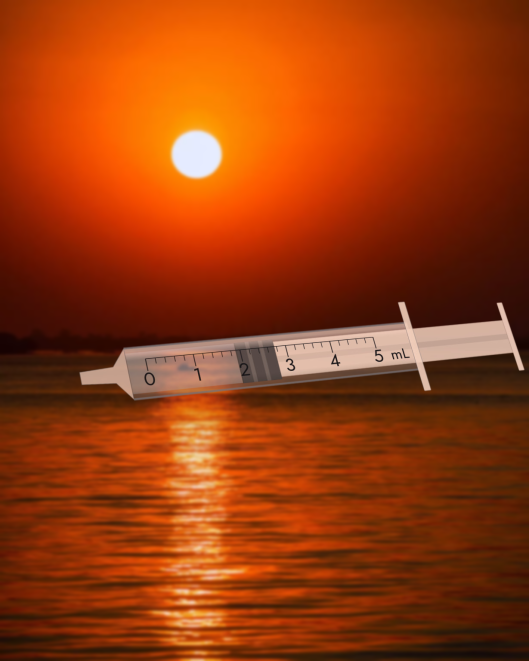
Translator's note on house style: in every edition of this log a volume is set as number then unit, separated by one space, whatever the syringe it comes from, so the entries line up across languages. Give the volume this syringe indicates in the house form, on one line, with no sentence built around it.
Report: 1.9 mL
